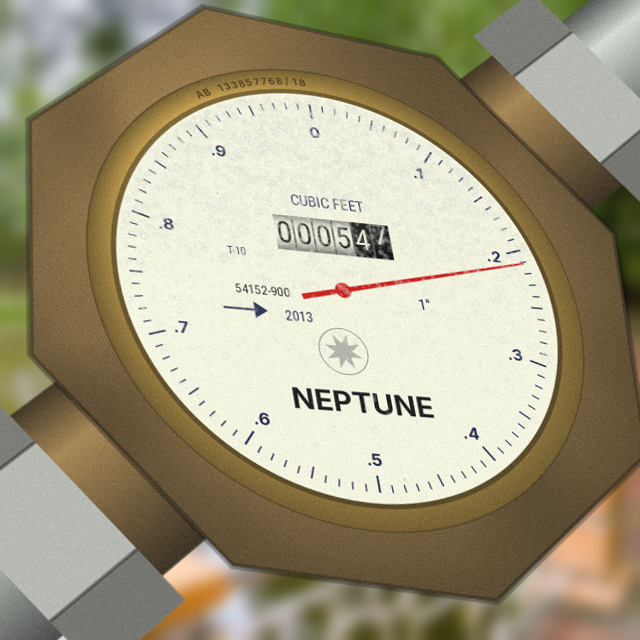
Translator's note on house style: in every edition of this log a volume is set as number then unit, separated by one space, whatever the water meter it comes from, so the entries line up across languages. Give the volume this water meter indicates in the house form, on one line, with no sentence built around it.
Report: 547.21 ft³
